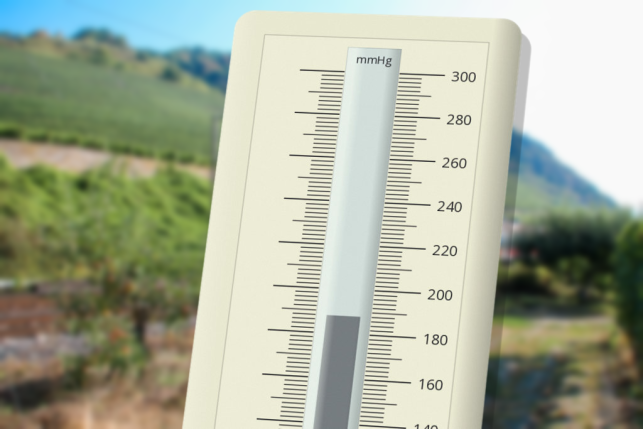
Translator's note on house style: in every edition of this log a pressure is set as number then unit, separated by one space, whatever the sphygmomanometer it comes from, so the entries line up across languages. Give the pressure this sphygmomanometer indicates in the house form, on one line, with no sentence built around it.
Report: 188 mmHg
